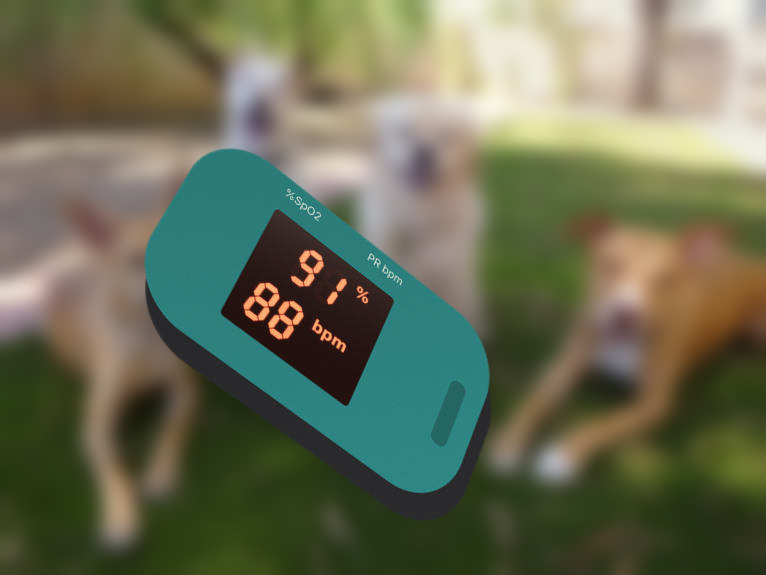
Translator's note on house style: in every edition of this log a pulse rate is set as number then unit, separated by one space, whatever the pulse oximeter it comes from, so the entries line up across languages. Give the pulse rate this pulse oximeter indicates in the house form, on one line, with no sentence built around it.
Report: 88 bpm
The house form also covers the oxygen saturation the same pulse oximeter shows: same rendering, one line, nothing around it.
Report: 91 %
